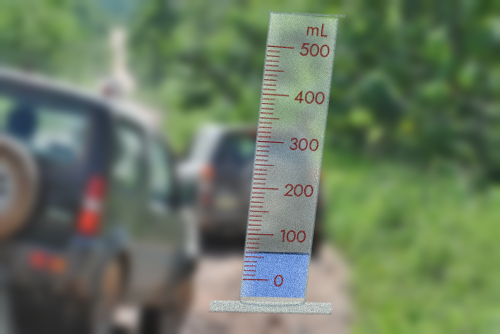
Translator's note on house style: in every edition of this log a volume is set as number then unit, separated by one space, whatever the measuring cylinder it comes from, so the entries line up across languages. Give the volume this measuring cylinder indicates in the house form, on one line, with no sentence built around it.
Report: 60 mL
